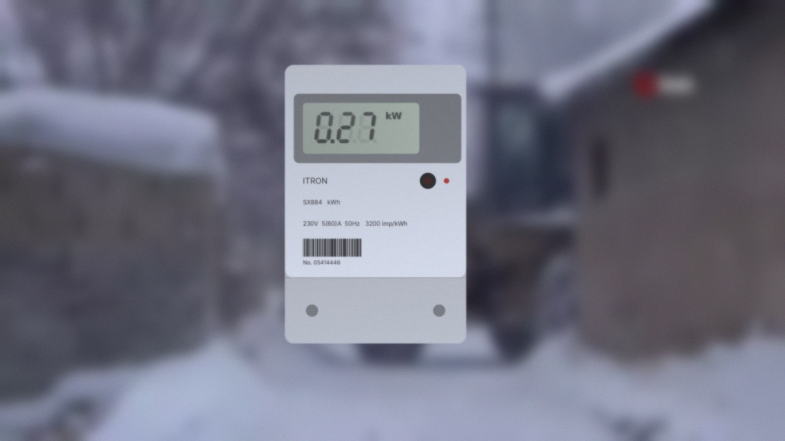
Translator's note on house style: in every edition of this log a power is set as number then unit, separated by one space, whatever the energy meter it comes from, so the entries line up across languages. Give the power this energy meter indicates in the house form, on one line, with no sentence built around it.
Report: 0.27 kW
